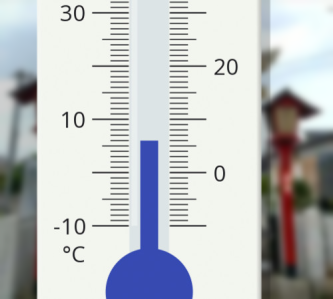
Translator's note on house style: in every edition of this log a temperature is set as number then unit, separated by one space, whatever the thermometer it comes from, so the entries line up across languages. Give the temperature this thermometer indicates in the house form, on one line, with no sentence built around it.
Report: 6 °C
